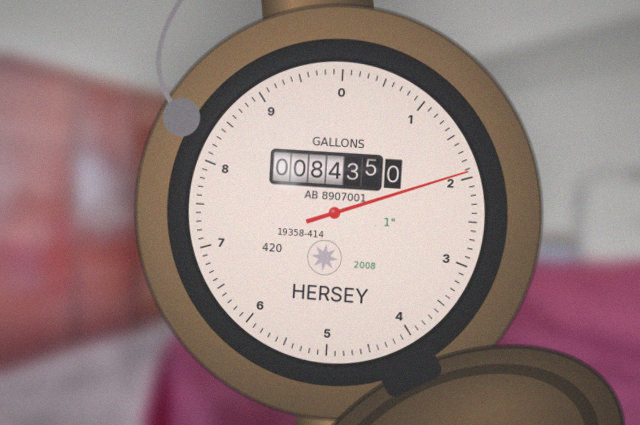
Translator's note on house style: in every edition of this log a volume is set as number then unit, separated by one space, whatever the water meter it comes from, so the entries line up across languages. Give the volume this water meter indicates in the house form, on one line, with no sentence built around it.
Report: 84351.9 gal
